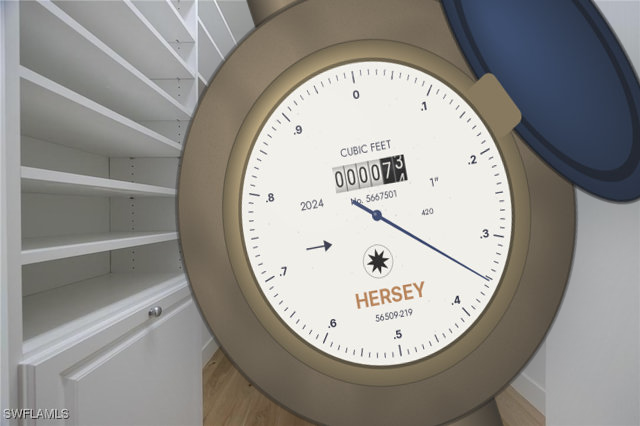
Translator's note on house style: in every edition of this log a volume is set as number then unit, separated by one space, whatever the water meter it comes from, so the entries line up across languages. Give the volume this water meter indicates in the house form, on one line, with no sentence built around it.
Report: 73.35 ft³
